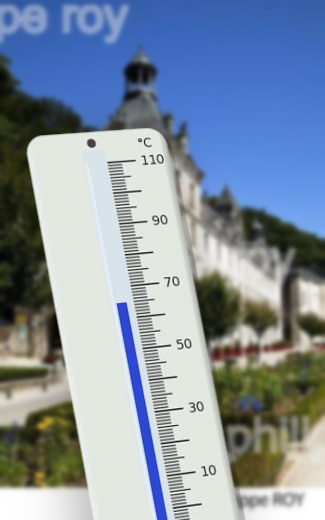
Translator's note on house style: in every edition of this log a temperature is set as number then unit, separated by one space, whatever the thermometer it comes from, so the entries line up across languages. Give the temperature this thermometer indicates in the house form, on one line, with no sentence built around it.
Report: 65 °C
